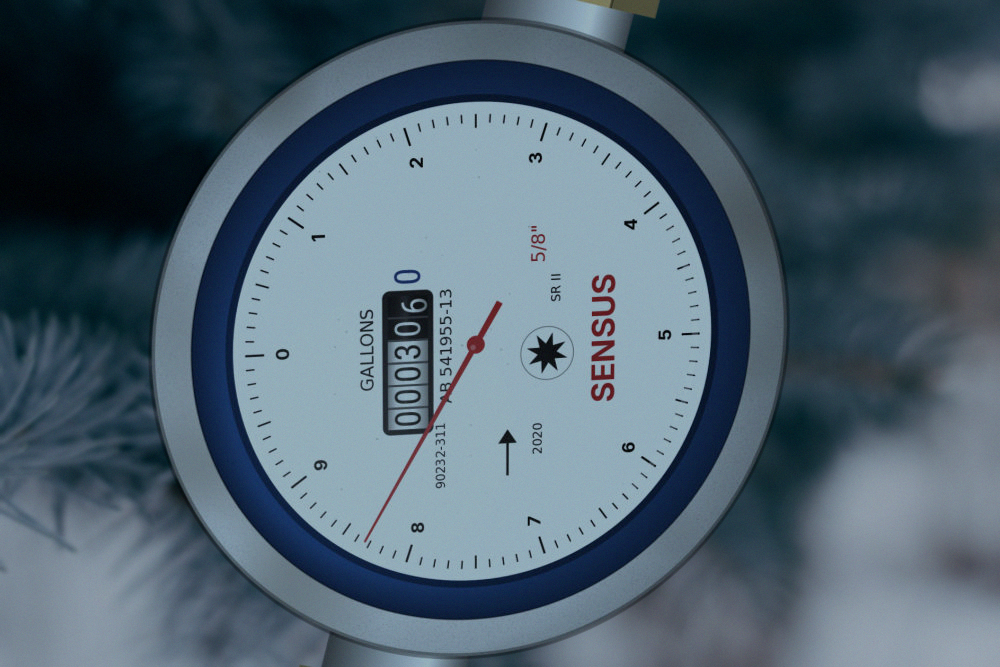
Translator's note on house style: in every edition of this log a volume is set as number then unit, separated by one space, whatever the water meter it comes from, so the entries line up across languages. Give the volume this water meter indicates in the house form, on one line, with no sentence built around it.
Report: 3058.3 gal
